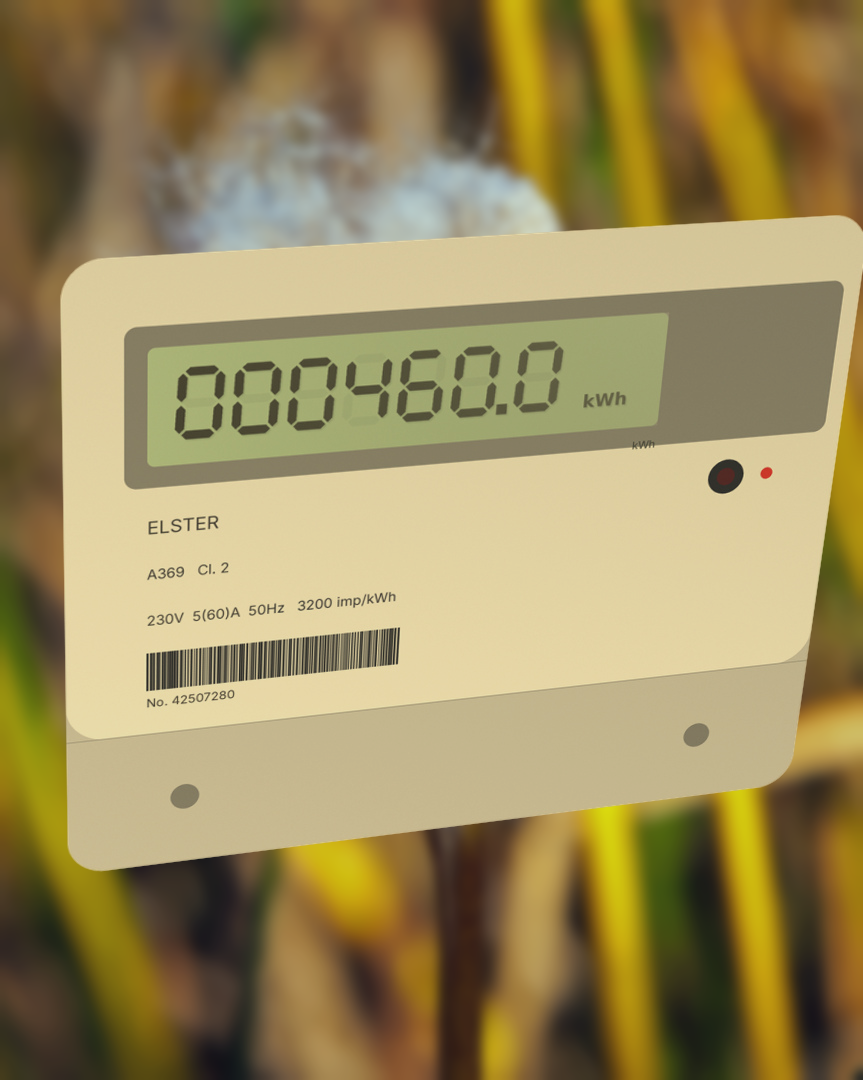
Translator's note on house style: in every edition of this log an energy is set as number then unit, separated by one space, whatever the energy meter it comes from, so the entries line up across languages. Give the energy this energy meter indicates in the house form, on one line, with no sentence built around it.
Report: 460.0 kWh
